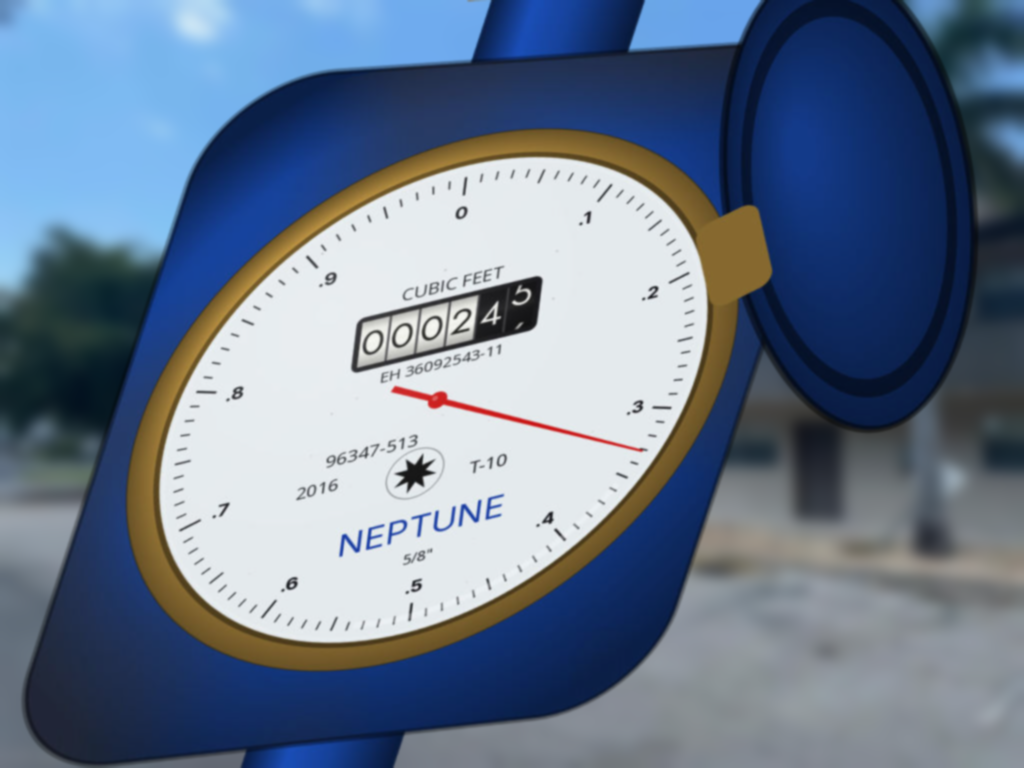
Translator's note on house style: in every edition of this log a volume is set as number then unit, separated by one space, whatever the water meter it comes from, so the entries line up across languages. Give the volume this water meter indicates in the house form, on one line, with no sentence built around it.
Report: 245.33 ft³
